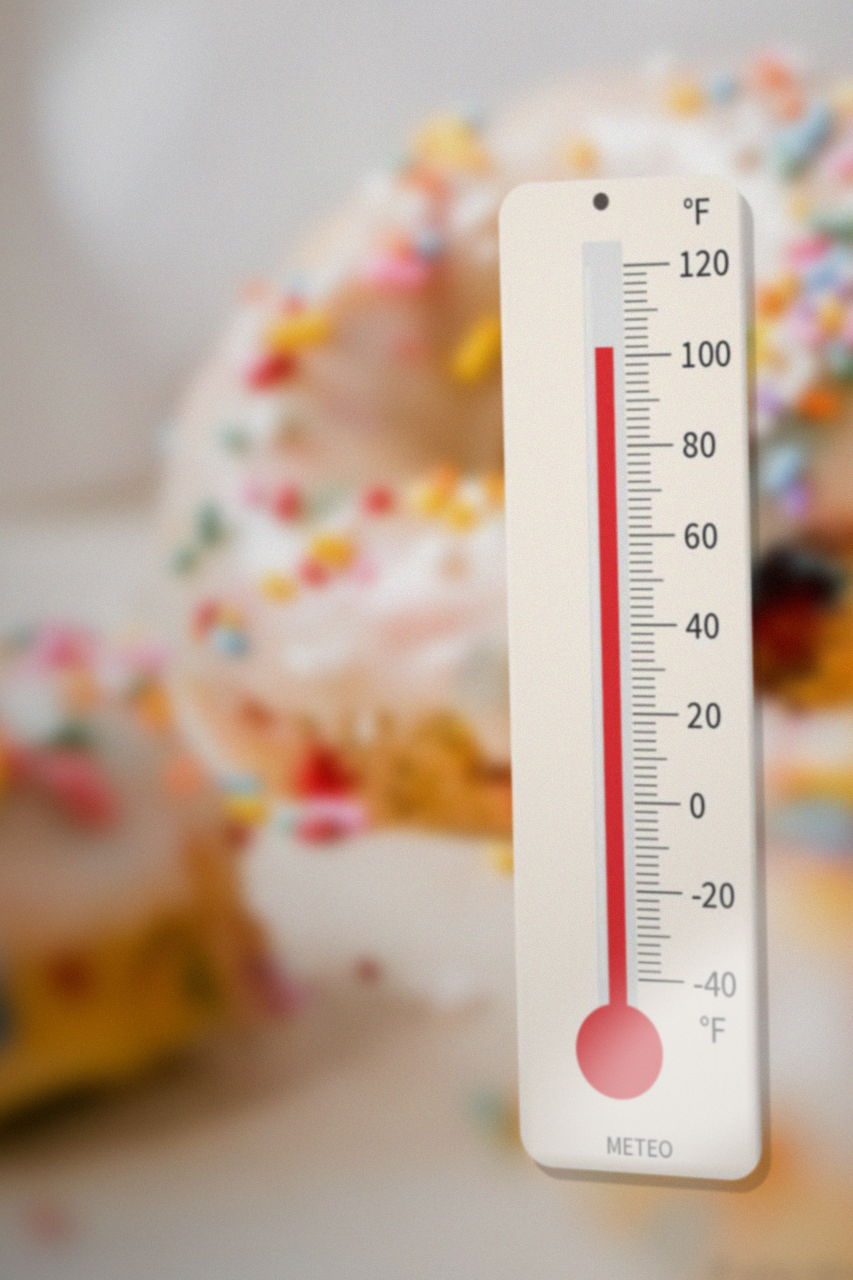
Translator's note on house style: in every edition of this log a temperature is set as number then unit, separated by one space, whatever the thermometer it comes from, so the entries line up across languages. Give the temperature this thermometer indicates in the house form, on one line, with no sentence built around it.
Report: 102 °F
